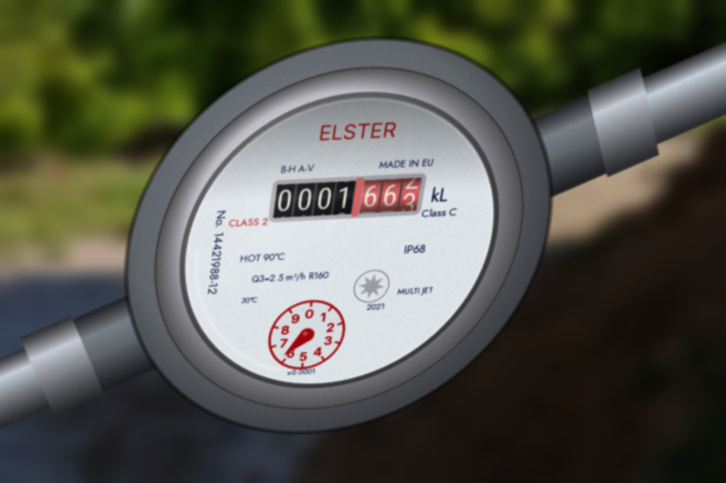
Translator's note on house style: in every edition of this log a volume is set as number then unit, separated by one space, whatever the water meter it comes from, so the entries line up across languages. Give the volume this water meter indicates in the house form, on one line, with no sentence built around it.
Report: 1.6626 kL
